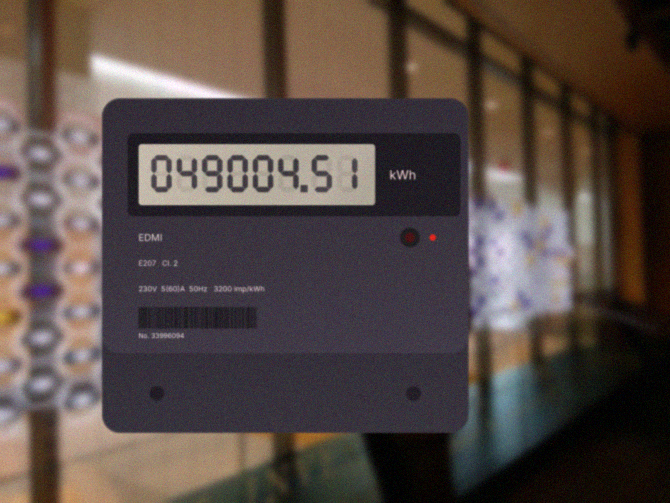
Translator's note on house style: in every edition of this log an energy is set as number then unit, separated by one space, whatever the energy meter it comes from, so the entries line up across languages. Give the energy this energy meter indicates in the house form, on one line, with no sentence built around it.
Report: 49004.51 kWh
